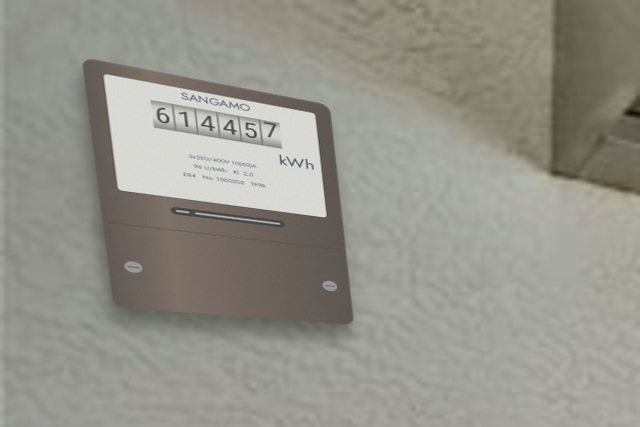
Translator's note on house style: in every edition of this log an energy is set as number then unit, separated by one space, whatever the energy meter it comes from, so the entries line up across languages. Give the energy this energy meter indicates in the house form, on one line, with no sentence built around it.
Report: 614457 kWh
